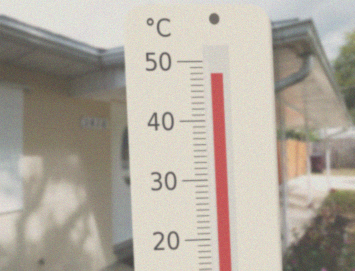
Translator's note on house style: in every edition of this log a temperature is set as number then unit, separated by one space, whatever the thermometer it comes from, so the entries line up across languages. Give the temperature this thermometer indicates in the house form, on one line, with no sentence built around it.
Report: 48 °C
